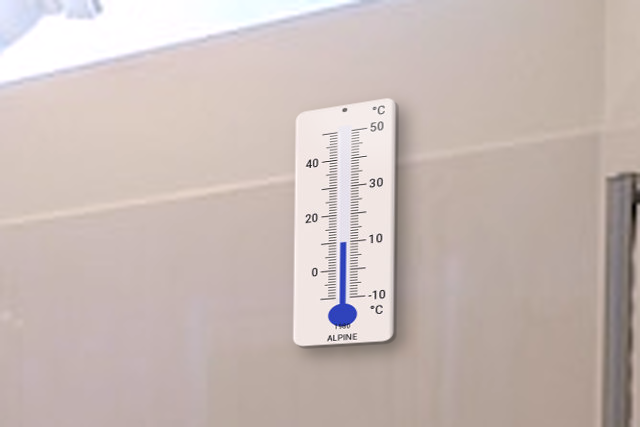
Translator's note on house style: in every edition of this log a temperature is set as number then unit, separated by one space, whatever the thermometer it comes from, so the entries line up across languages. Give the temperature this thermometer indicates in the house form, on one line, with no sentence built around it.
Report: 10 °C
